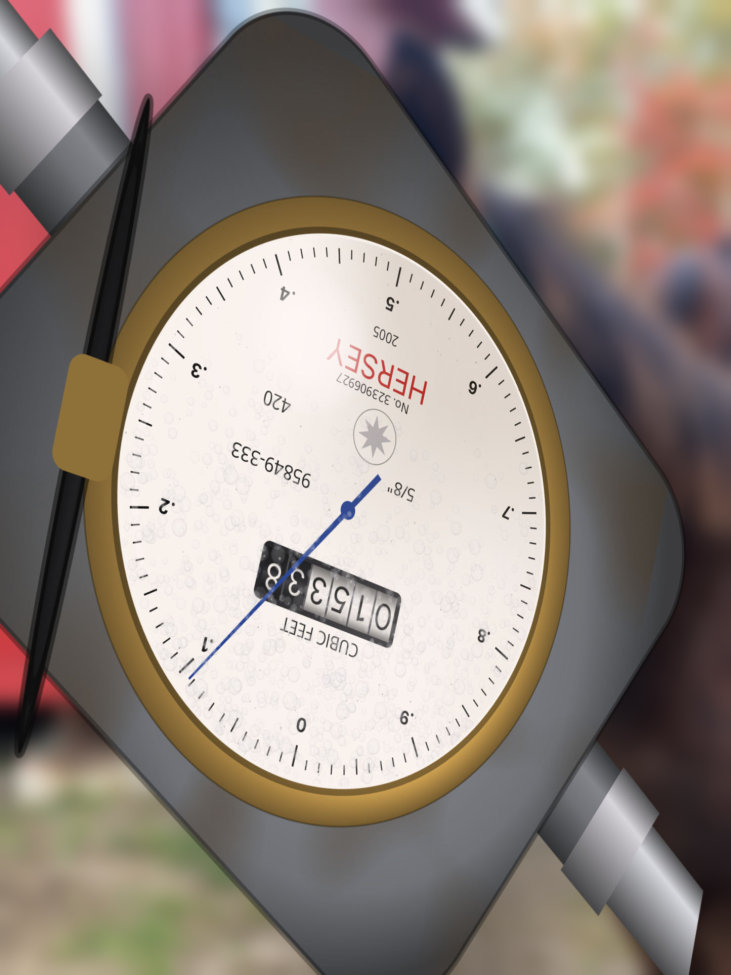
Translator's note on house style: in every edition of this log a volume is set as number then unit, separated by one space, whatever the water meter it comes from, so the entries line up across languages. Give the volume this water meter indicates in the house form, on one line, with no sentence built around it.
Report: 15338.09 ft³
